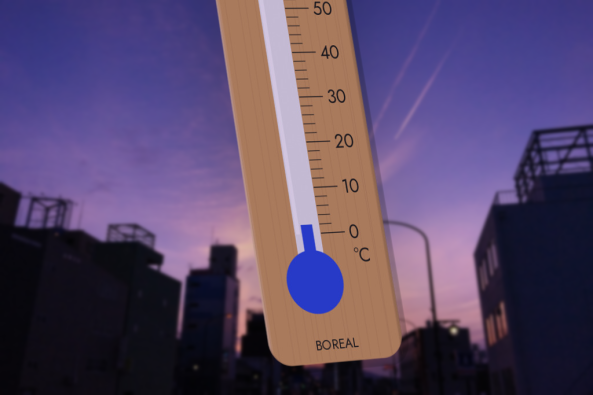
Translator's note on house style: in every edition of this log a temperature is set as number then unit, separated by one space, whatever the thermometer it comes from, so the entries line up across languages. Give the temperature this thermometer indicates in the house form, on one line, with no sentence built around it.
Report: 2 °C
